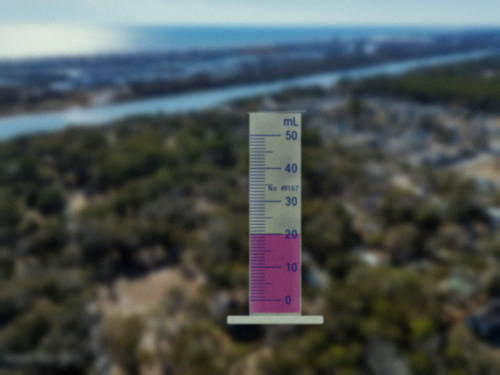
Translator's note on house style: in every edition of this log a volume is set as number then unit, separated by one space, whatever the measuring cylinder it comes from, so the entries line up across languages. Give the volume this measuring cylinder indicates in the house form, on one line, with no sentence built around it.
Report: 20 mL
